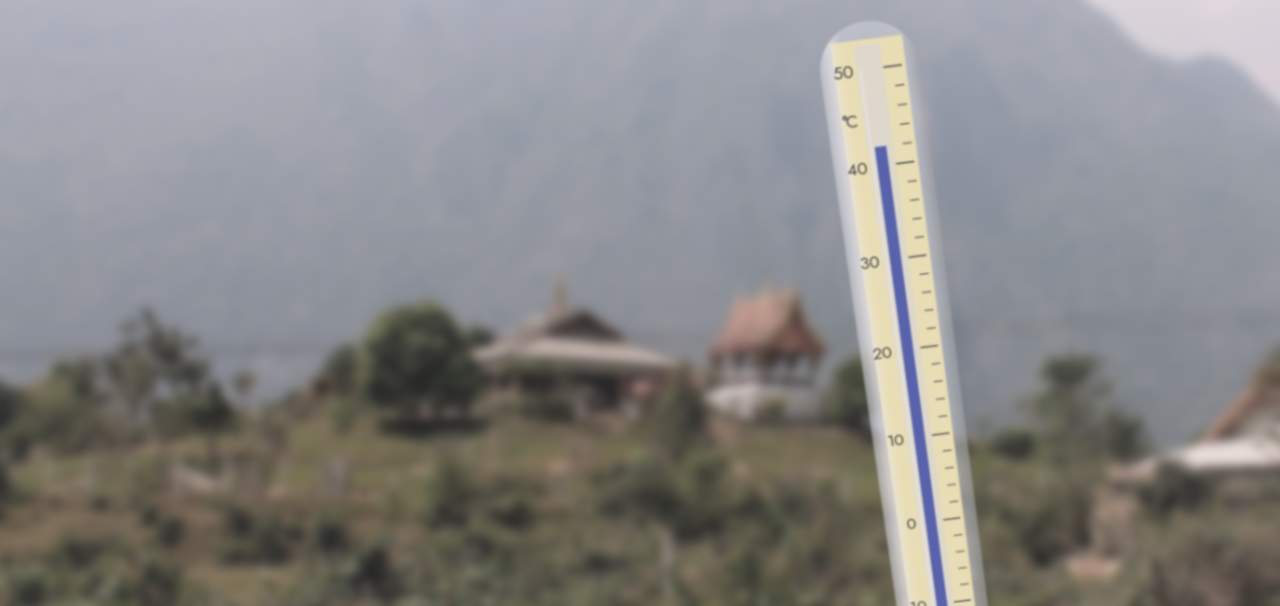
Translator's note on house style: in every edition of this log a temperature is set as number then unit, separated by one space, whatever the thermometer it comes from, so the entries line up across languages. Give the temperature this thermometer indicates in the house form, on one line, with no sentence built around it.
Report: 42 °C
